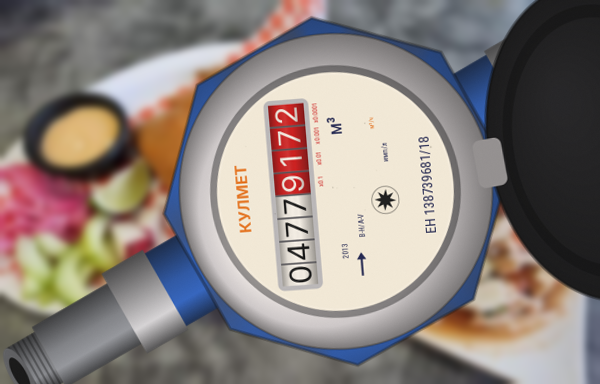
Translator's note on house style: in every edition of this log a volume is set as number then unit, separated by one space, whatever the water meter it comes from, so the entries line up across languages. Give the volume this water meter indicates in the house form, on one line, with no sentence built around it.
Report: 477.9172 m³
